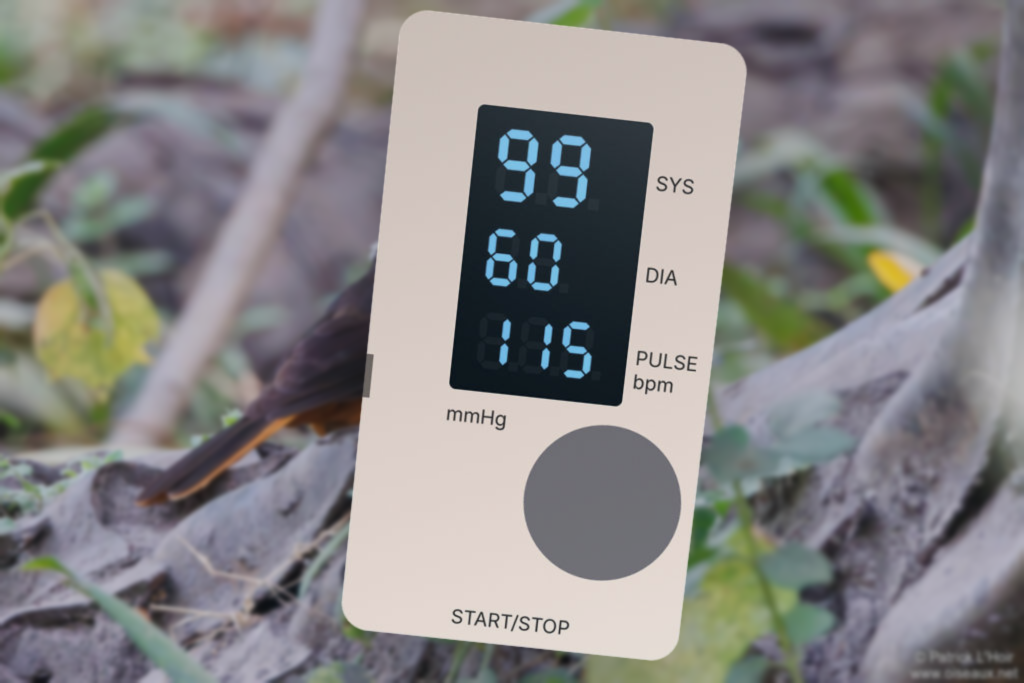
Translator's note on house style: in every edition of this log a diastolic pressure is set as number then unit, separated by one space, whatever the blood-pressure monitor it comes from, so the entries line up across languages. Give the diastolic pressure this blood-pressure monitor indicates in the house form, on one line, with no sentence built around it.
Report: 60 mmHg
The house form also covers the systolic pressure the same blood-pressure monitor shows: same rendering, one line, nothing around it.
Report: 99 mmHg
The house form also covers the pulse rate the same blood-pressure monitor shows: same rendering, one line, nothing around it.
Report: 115 bpm
